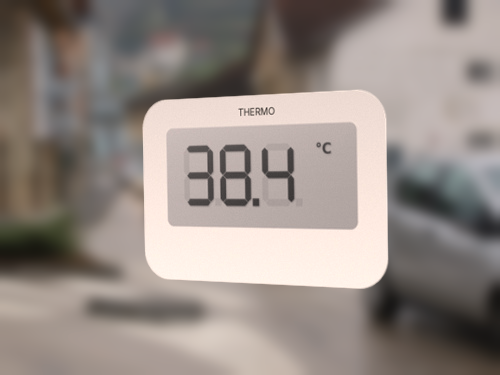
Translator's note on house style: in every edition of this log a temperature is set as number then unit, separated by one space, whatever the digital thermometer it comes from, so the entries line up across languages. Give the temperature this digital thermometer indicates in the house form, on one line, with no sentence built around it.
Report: 38.4 °C
